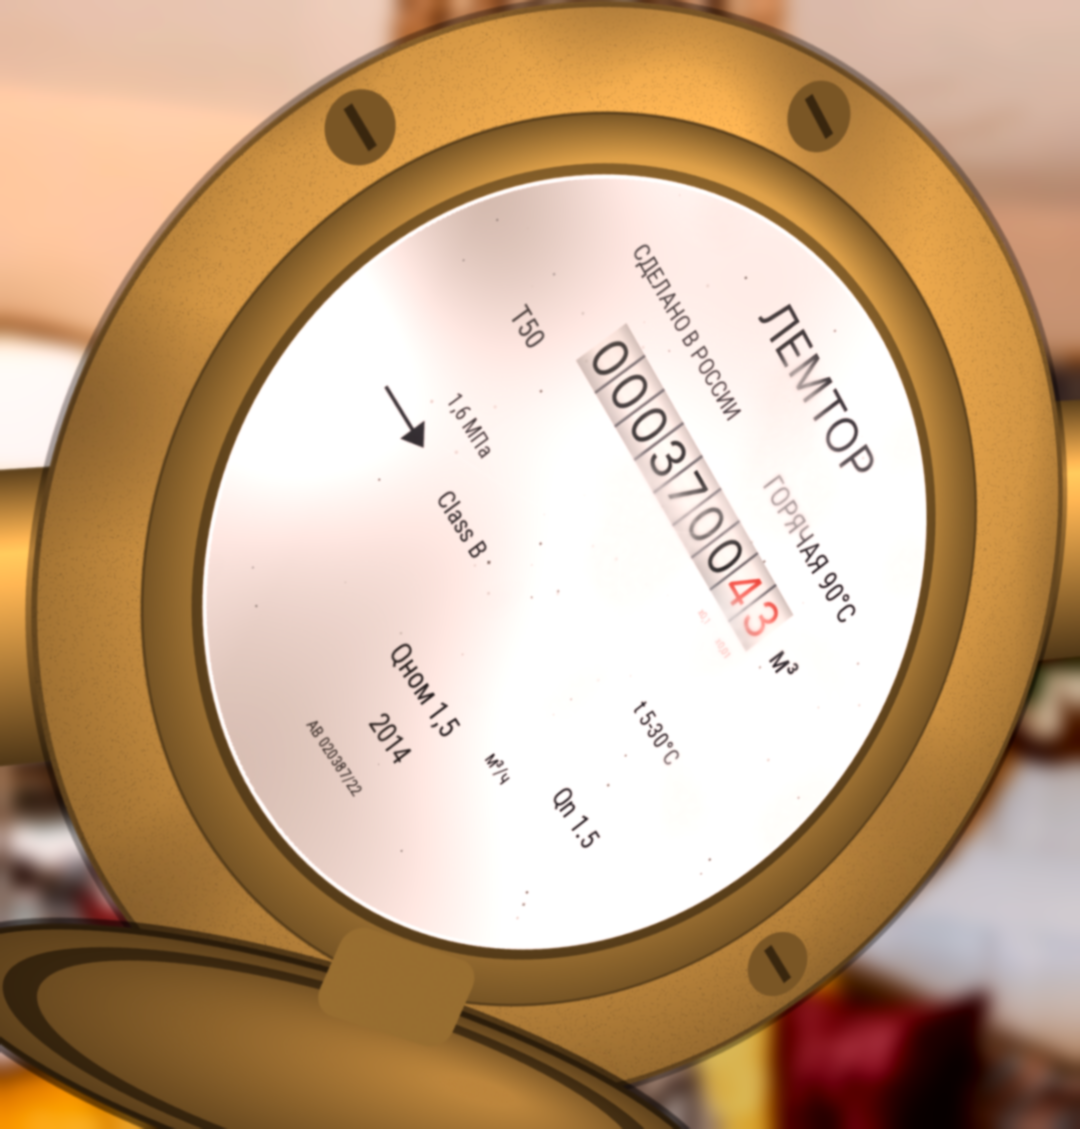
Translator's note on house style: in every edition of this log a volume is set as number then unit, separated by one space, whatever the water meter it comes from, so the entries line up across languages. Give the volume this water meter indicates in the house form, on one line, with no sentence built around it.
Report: 3700.43 m³
